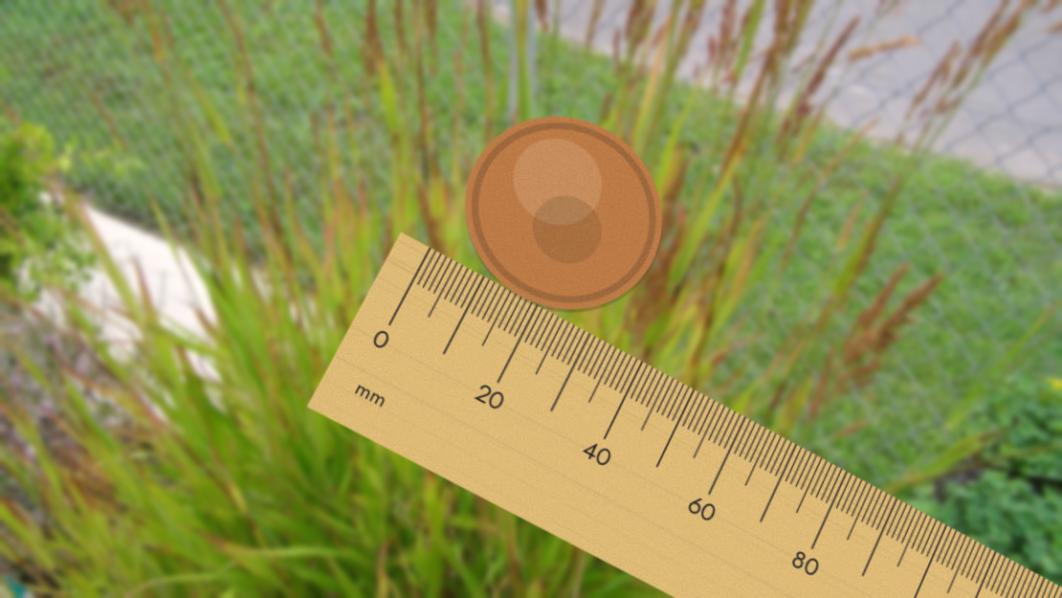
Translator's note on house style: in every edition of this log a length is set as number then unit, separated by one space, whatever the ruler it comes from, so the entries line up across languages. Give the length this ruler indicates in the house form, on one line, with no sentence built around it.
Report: 34 mm
